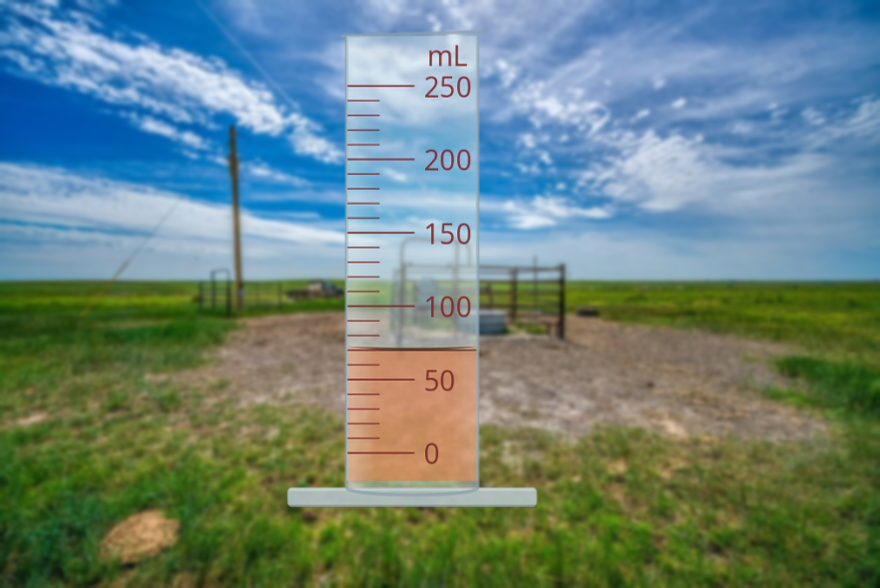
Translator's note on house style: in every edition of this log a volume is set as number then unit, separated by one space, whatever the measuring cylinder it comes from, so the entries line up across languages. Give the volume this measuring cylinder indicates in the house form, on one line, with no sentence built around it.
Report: 70 mL
